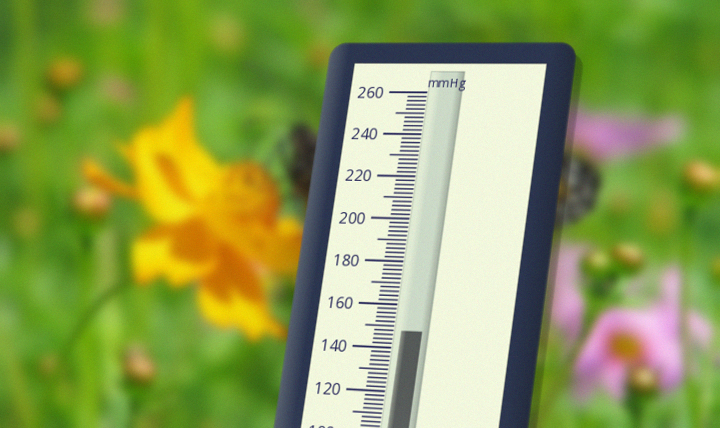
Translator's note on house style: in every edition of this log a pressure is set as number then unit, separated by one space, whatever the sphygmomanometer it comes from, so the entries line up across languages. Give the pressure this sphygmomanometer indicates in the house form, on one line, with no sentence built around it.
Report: 148 mmHg
